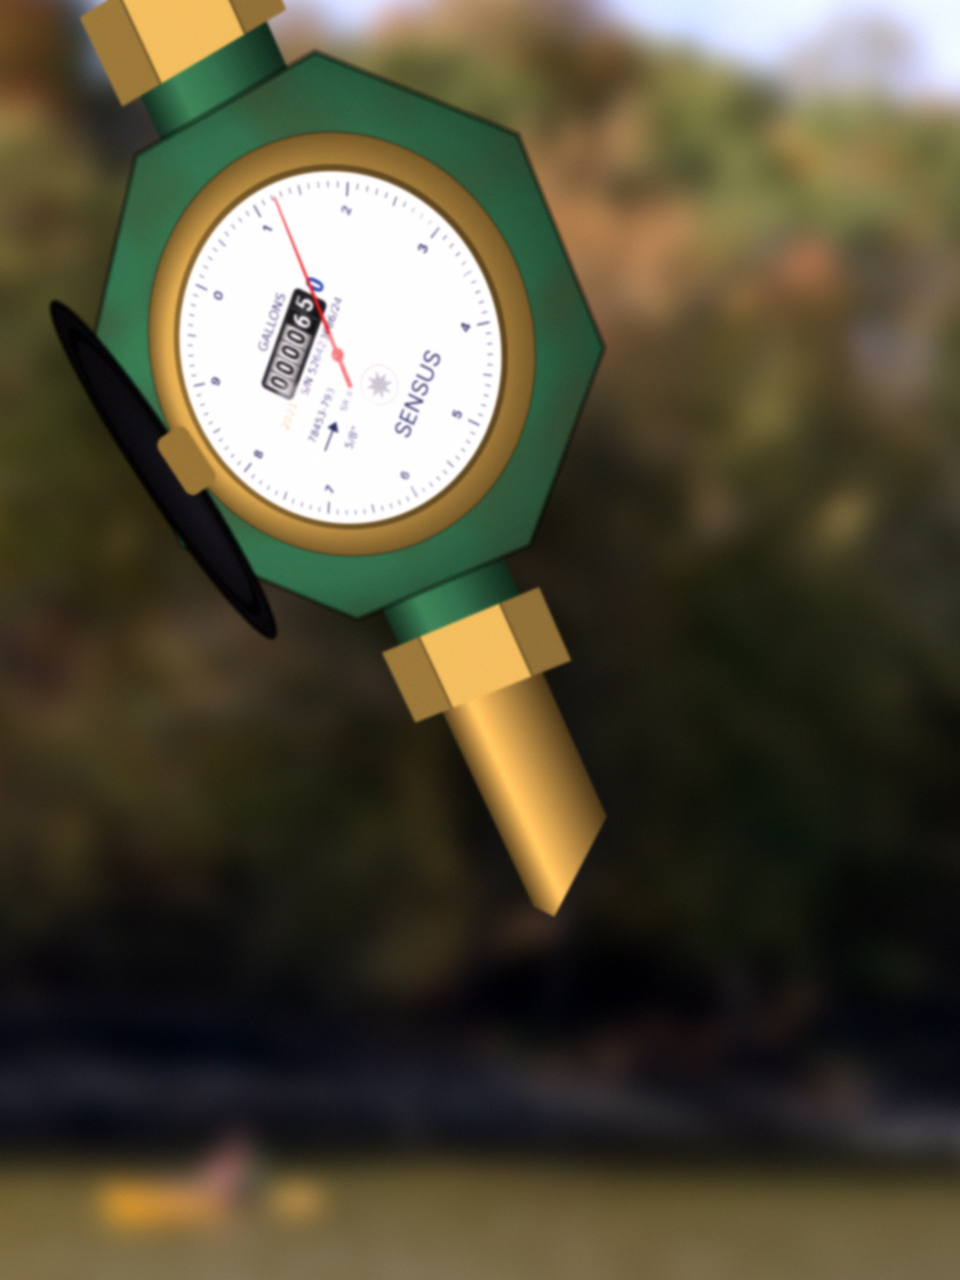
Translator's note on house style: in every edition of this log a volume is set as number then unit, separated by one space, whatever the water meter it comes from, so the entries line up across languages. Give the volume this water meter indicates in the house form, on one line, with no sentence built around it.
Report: 651.2 gal
